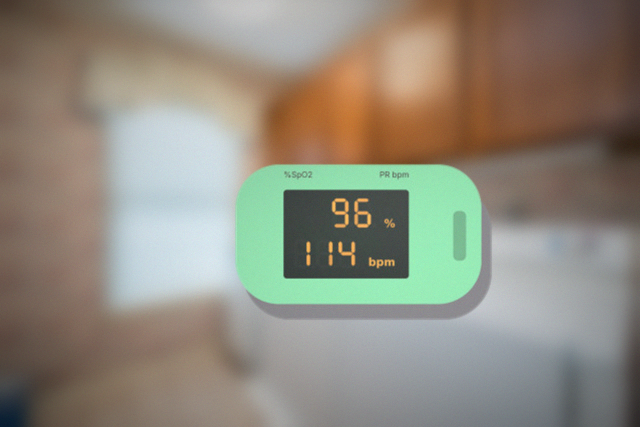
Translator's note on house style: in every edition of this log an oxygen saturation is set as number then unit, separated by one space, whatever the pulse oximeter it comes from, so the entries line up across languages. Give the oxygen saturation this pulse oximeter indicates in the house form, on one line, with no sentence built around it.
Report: 96 %
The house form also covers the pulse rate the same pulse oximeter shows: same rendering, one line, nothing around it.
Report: 114 bpm
